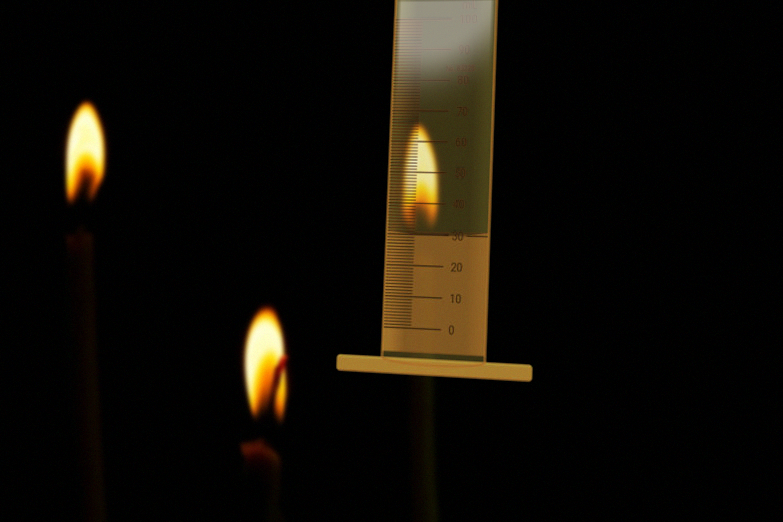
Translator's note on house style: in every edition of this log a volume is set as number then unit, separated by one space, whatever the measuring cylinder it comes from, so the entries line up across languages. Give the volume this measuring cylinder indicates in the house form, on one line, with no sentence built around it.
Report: 30 mL
